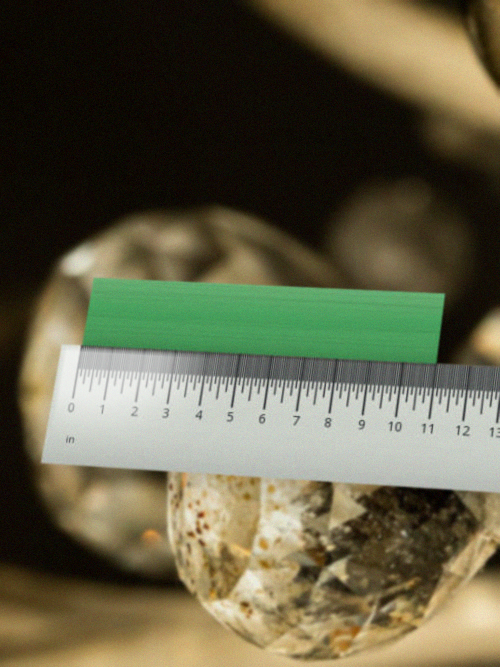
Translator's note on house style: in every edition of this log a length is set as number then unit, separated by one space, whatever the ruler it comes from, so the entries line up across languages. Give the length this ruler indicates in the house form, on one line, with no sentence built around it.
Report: 11 in
